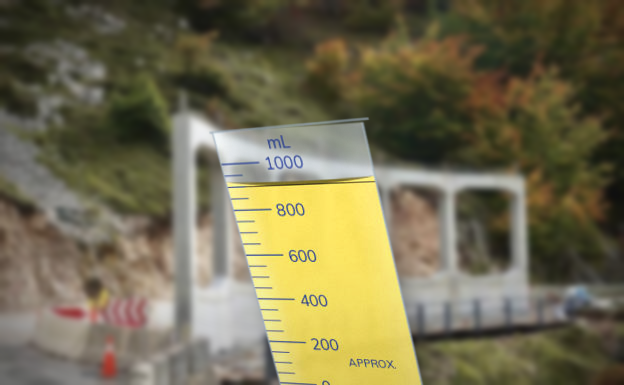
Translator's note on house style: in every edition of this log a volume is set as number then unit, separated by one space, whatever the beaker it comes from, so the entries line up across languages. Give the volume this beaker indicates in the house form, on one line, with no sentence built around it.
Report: 900 mL
